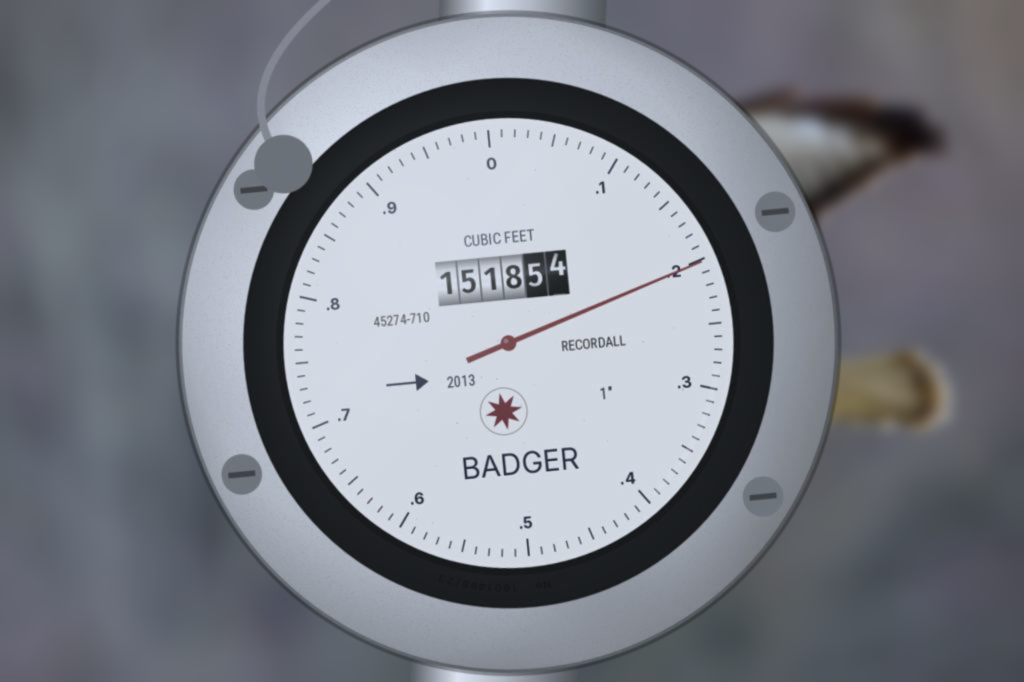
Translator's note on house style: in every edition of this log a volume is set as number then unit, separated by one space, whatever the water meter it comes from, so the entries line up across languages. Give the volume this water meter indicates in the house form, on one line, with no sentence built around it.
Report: 151854.20 ft³
